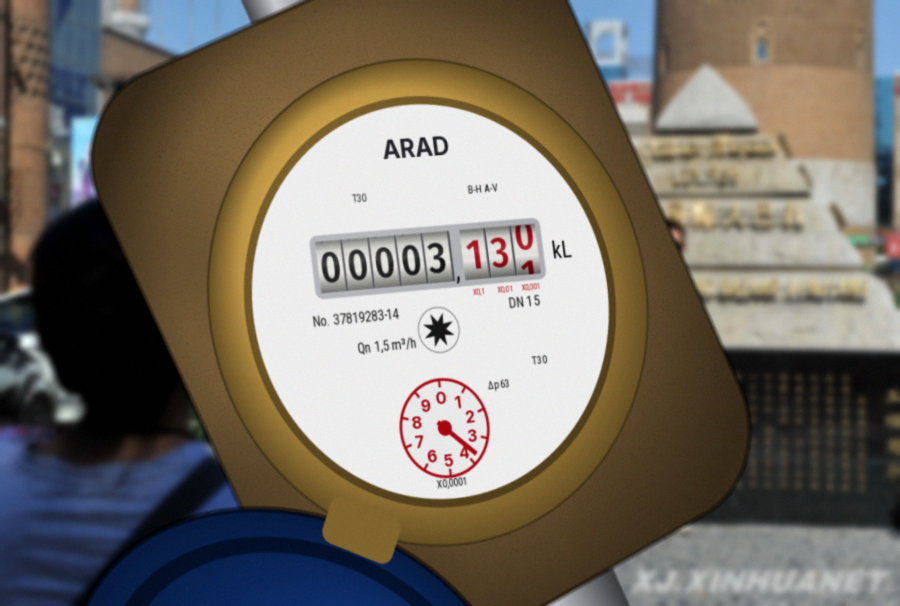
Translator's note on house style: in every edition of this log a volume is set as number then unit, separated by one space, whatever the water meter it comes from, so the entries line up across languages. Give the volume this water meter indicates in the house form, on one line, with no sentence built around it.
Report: 3.1303 kL
